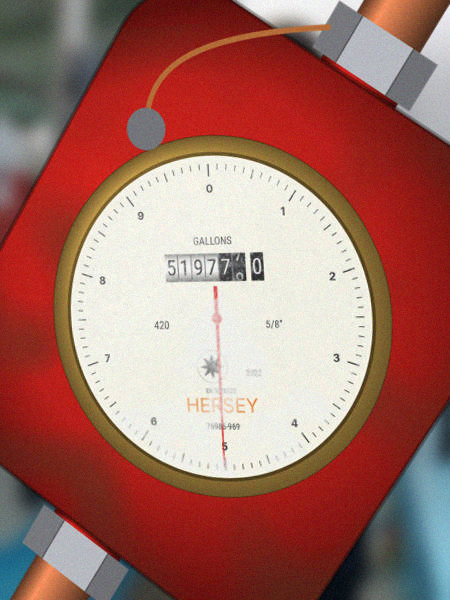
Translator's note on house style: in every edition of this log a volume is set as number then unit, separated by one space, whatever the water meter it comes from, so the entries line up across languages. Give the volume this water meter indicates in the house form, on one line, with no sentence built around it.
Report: 5197775.0 gal
